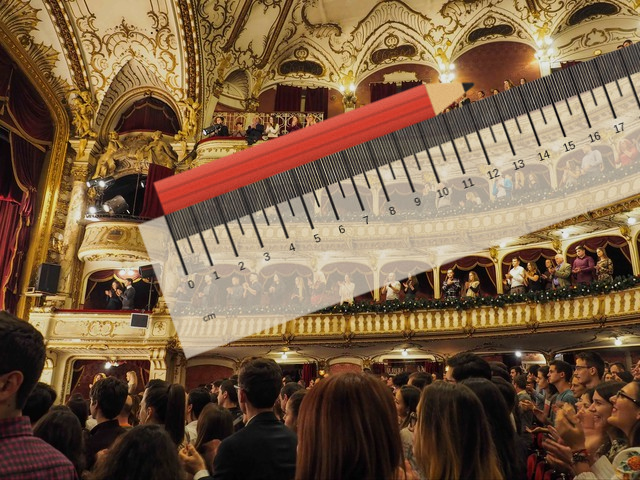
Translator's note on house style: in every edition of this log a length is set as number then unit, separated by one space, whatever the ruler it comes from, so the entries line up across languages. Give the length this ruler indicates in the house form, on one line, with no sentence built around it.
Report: 12.5 cm
